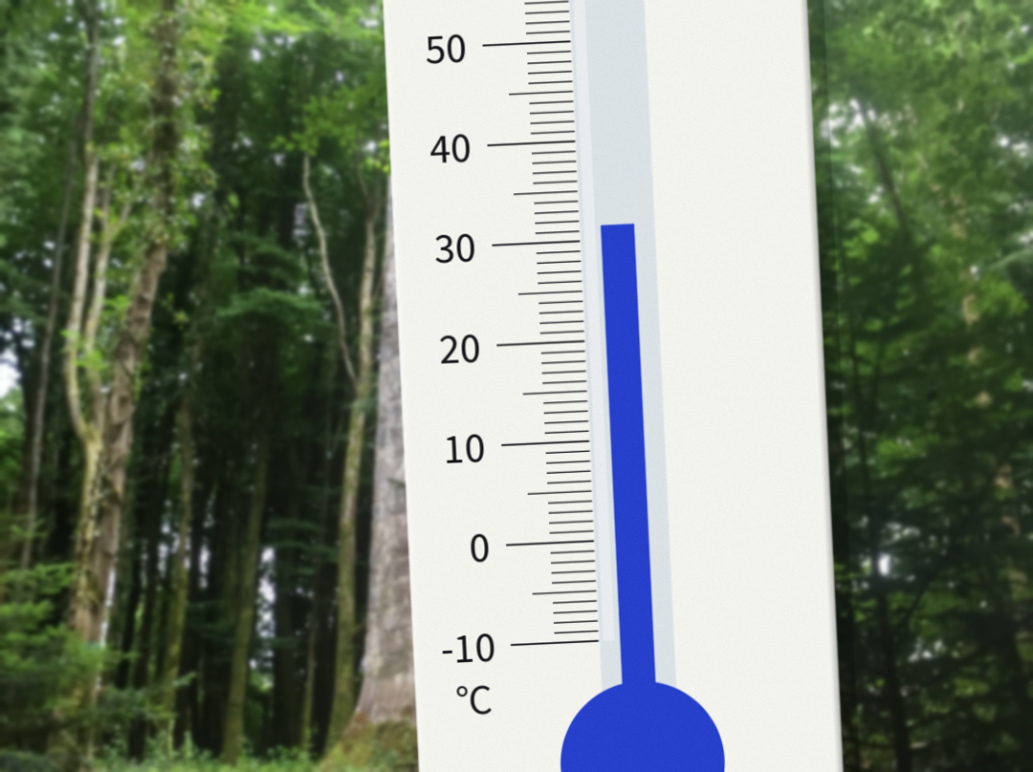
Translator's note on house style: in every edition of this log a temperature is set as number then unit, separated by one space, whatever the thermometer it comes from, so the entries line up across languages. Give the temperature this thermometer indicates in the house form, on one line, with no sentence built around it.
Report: 31.5 °C
